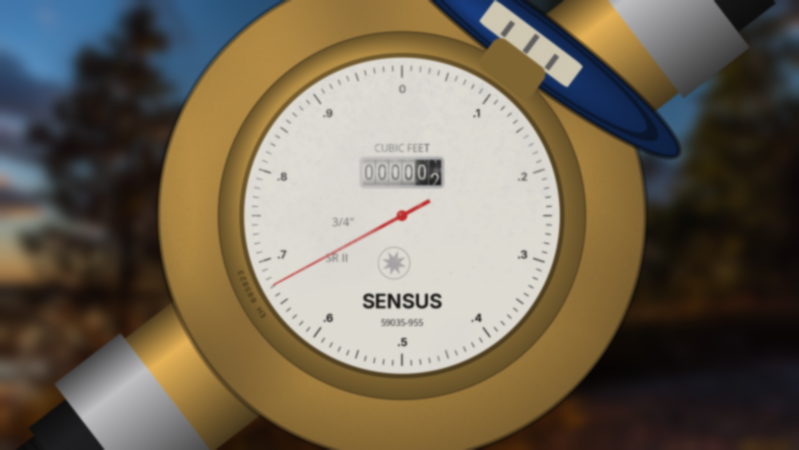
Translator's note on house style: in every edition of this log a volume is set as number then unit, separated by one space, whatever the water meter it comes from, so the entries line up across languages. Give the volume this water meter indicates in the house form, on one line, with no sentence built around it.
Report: 1.67 ft³
